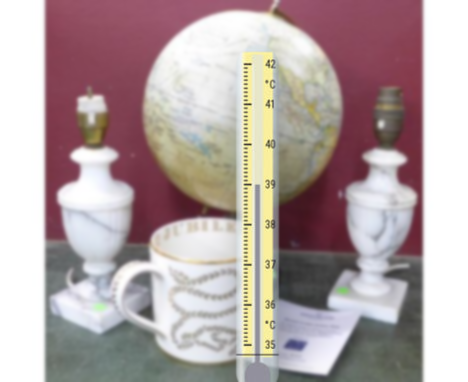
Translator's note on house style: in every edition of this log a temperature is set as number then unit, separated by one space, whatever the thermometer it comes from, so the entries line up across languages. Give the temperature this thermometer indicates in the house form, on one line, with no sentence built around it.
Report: 39 °C
